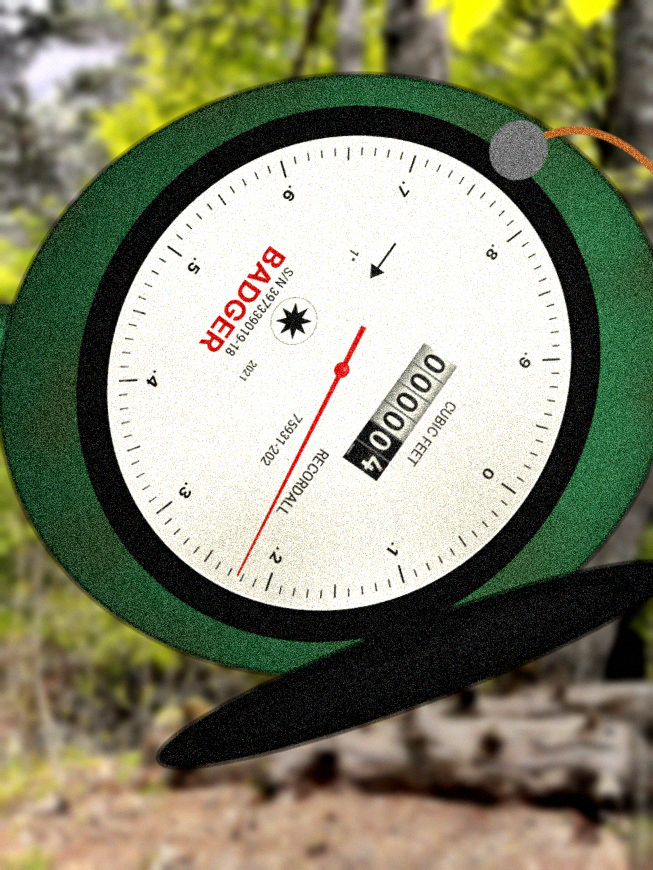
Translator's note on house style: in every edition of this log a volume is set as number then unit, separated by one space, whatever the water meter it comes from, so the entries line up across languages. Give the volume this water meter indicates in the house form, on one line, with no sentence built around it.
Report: 4.22 ft³
